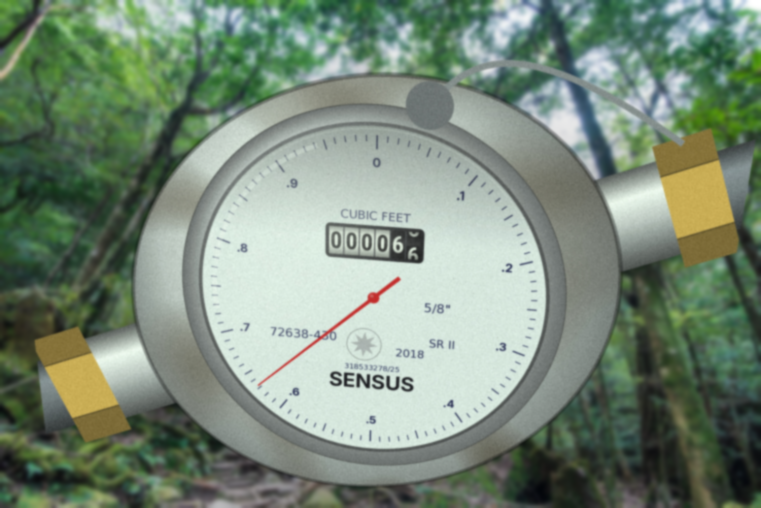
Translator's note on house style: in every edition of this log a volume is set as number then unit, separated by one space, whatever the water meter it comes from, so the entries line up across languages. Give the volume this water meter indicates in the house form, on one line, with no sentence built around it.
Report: 65.63 ft³
